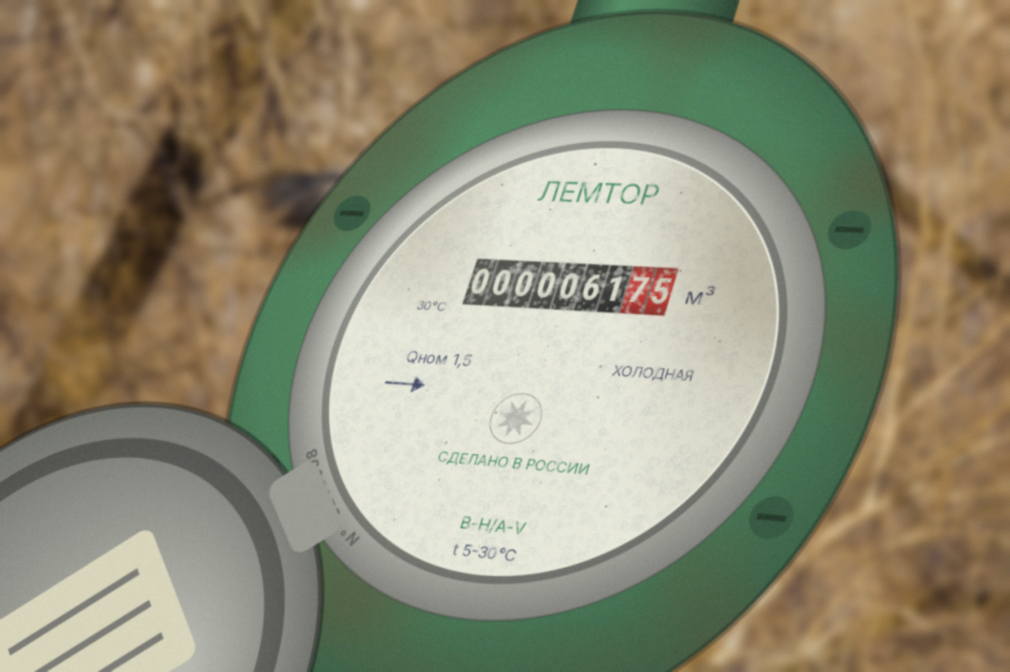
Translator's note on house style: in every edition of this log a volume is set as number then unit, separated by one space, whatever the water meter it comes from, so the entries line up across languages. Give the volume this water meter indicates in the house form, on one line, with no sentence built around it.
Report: 61.75 m³
